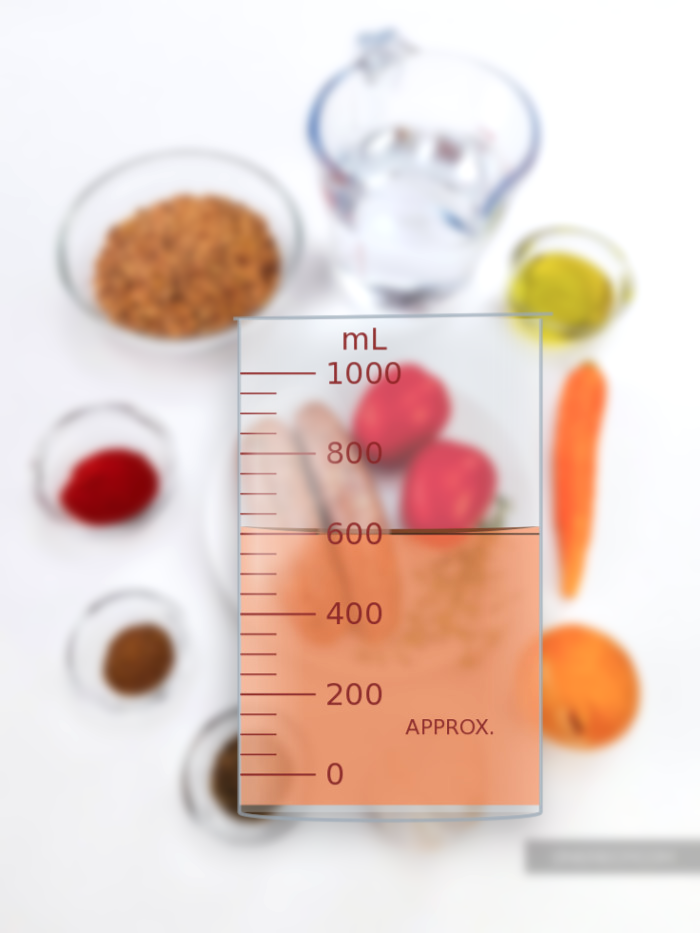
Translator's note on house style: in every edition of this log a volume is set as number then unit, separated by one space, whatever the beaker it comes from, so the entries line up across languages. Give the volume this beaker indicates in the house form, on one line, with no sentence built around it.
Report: 600 mL
